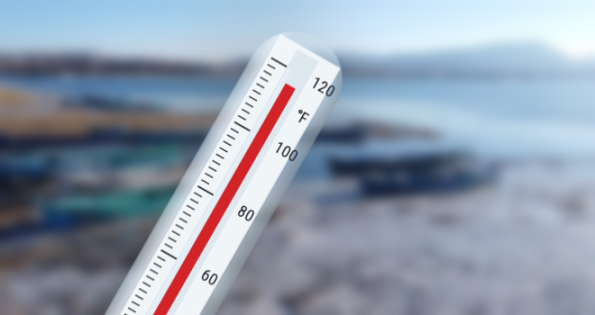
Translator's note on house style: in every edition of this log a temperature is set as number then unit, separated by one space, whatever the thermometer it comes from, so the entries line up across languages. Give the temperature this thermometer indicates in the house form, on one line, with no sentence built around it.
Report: 116 °F
